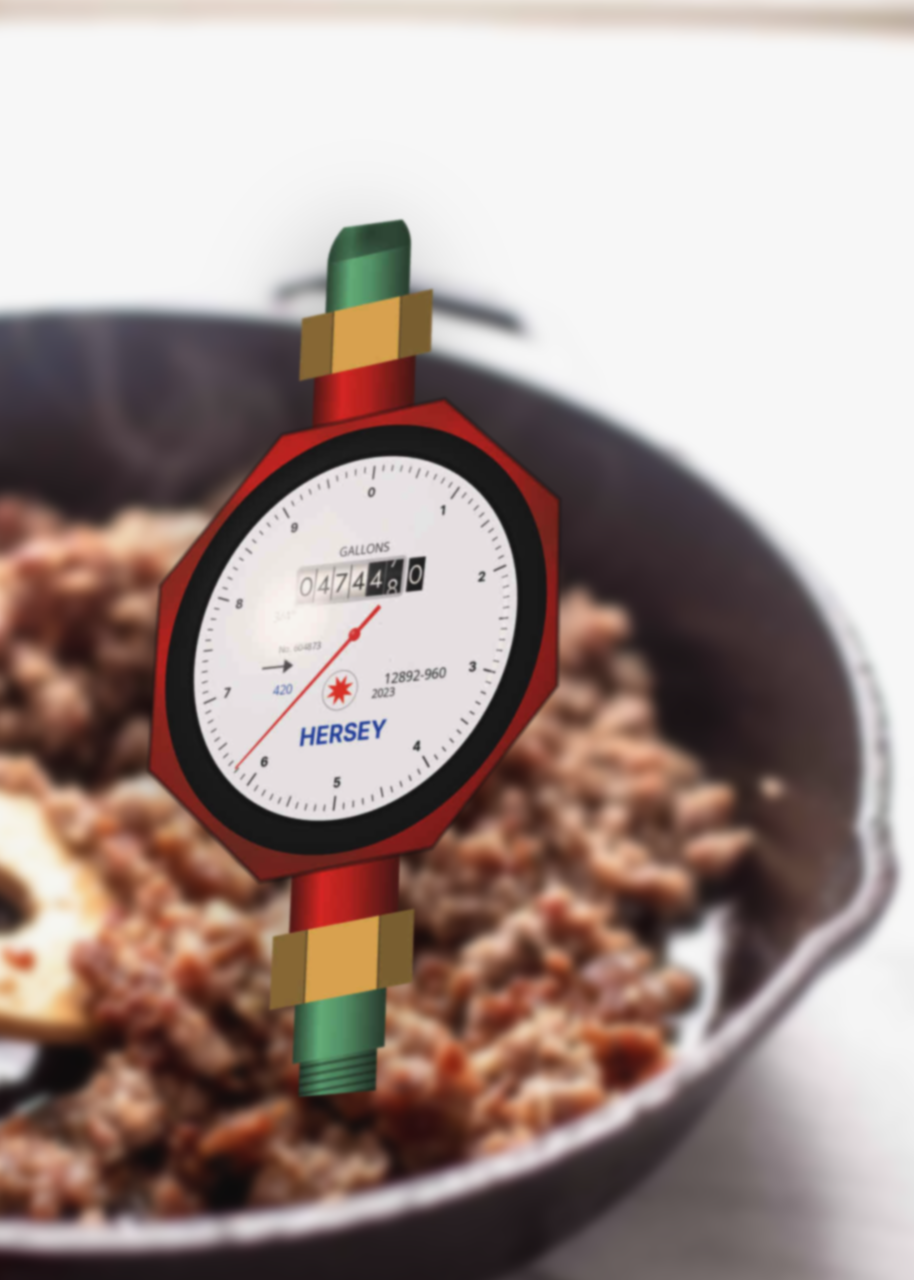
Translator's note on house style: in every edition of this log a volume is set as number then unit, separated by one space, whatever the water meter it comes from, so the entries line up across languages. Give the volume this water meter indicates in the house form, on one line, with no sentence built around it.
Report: 474476.2 gal
